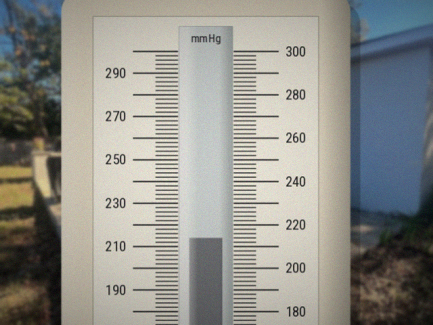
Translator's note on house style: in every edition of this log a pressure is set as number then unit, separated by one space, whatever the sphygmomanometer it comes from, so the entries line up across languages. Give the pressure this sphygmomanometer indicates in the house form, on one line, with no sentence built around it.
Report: 214 mmHg
